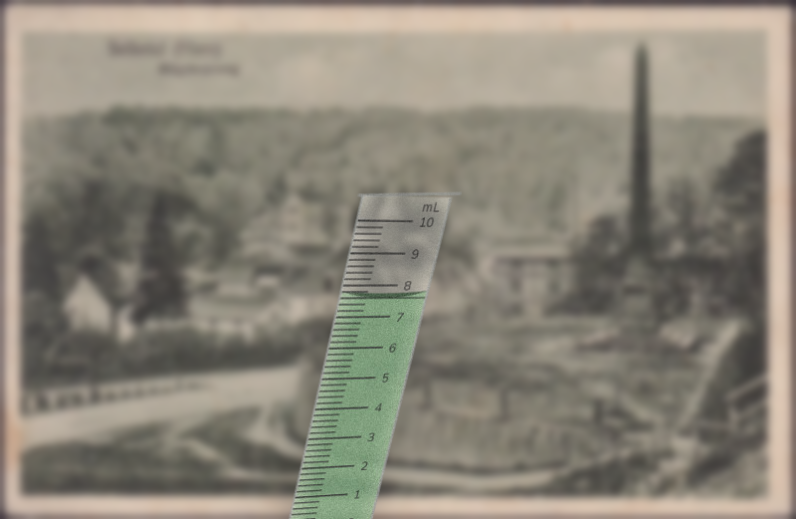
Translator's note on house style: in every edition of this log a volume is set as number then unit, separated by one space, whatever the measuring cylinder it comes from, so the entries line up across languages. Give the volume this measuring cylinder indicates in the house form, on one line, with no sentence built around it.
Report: 7.6 mL
